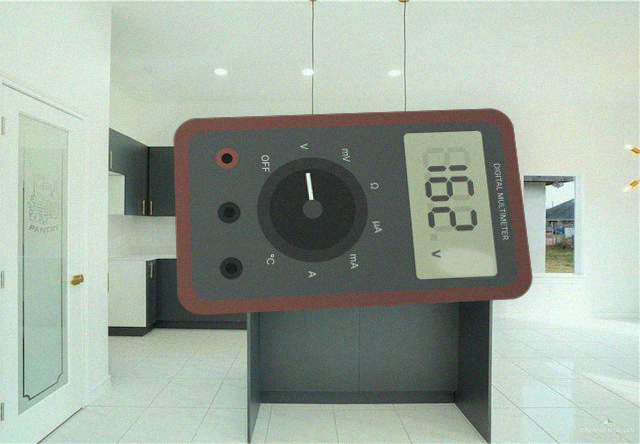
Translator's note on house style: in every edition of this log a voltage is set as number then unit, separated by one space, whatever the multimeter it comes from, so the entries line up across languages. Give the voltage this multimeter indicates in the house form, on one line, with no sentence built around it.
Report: 162 V
